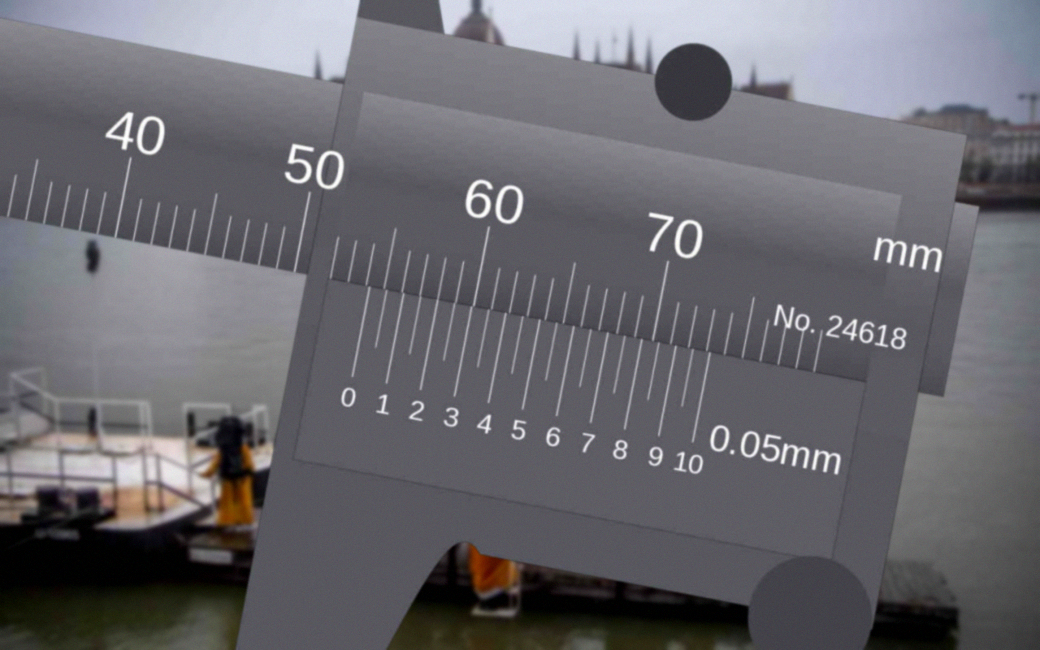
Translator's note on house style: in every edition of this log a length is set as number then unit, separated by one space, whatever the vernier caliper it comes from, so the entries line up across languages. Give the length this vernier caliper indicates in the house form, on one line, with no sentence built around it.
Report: 54.2 mm
